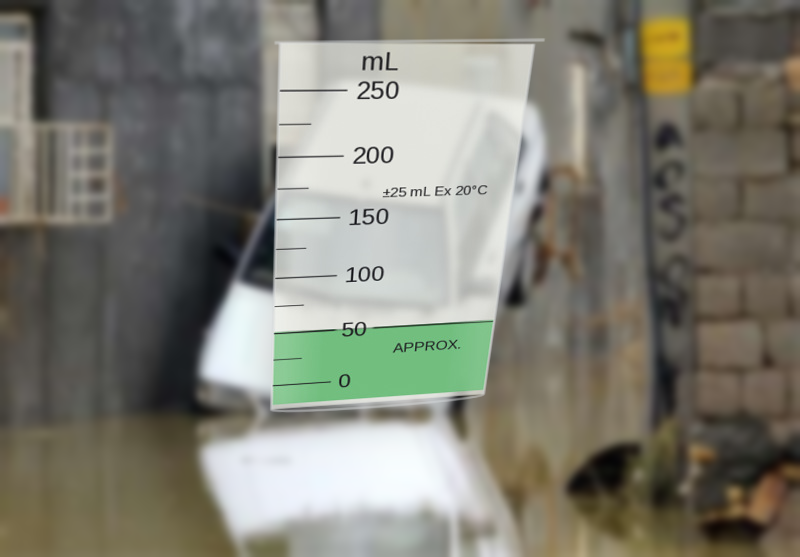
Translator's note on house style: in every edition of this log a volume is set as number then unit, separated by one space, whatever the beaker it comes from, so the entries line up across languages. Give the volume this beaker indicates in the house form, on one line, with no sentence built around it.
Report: 50 mL
